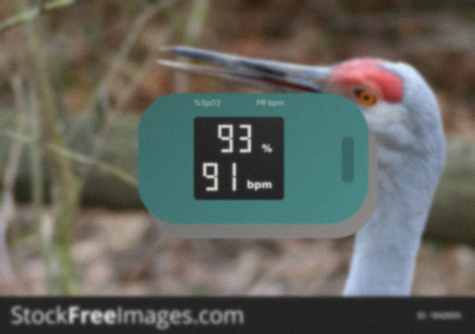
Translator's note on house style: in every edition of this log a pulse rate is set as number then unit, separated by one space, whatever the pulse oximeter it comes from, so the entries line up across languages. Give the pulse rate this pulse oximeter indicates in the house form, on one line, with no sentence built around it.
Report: 91 bpm
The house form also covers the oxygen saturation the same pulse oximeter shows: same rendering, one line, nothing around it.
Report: 93 %
